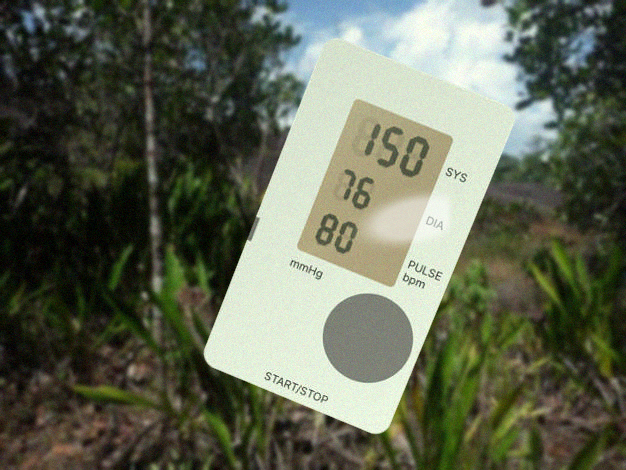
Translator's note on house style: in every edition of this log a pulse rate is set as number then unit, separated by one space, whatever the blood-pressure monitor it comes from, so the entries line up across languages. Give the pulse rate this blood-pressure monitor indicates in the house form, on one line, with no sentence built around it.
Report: 80 bpm
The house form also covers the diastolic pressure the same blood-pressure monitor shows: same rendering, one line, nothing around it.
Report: 76 mmHg
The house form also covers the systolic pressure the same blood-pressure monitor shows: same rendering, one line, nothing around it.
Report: 150 mmHg
